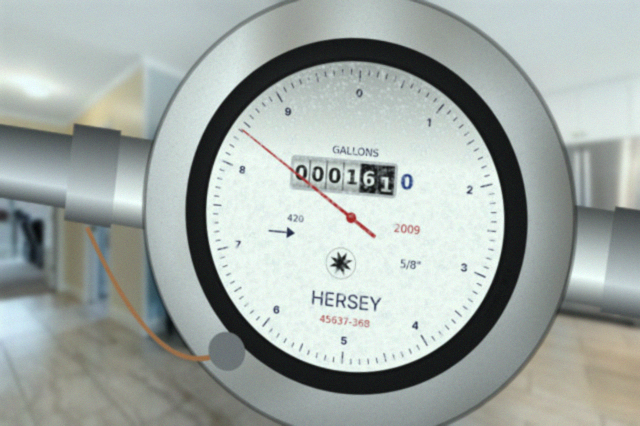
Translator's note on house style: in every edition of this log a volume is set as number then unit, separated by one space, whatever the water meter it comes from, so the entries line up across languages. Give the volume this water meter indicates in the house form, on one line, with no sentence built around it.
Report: 1608.4 gal
